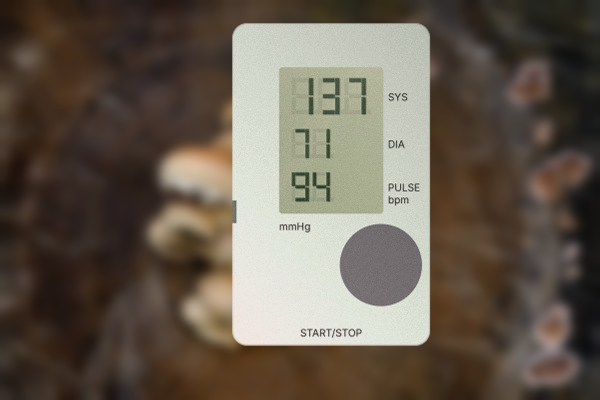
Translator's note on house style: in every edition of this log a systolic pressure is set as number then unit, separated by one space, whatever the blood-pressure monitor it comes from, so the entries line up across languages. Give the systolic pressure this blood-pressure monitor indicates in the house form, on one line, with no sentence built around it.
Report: 137 mmHg
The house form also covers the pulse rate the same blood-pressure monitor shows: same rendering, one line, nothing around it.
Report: 94 bpm
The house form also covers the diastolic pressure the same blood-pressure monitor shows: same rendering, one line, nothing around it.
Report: 71 mmHg
